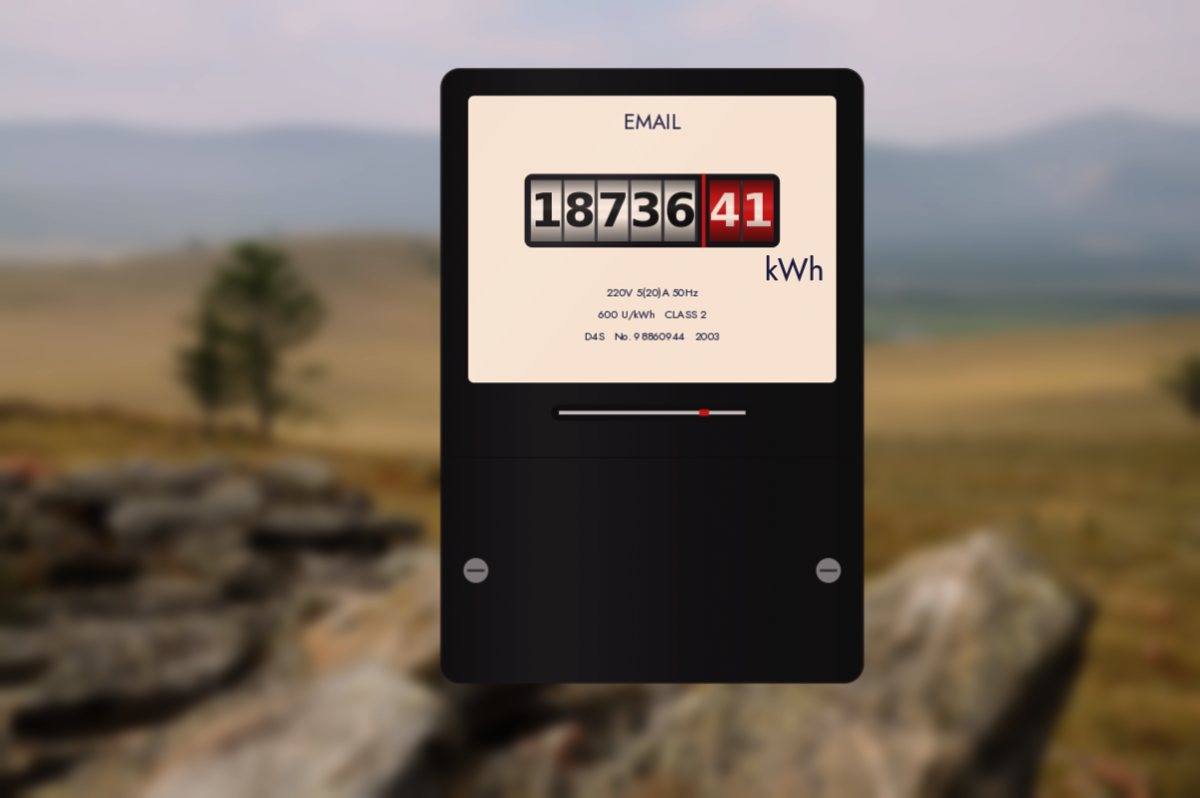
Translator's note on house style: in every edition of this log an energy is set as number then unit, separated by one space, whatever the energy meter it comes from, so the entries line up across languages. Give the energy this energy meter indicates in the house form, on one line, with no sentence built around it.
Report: 18736.41 kWh
